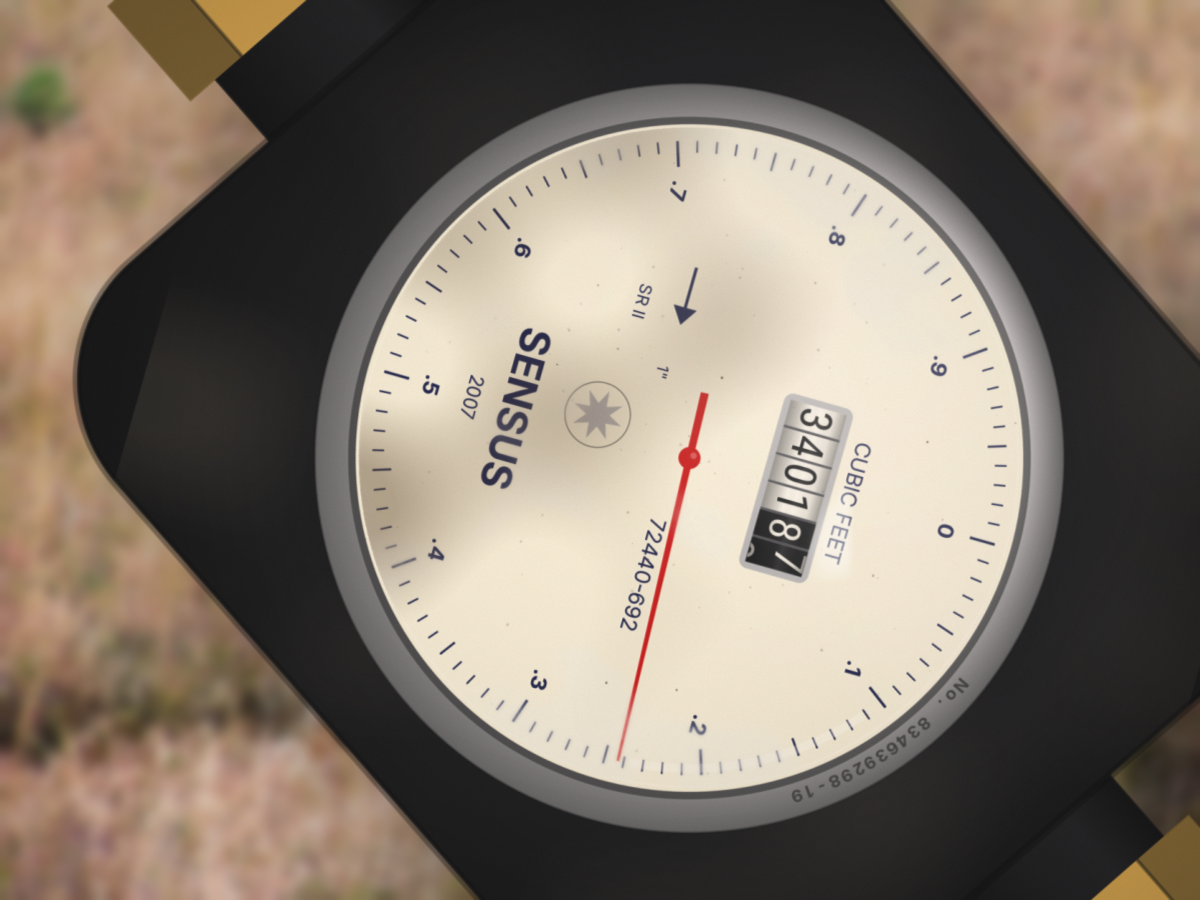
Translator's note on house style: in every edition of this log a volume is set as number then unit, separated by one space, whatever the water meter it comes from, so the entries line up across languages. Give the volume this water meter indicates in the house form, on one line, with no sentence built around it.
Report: 340187.24 ft³
